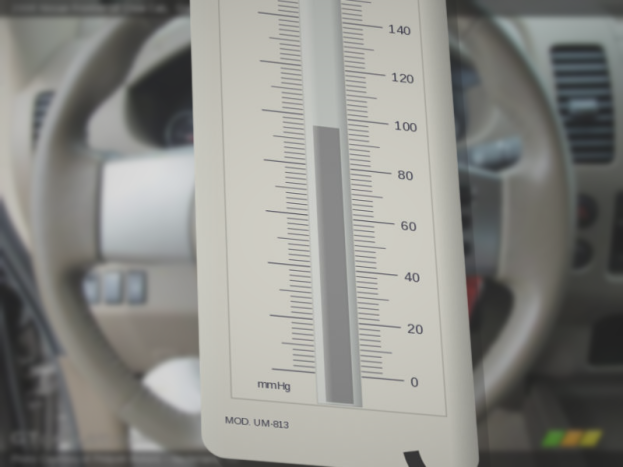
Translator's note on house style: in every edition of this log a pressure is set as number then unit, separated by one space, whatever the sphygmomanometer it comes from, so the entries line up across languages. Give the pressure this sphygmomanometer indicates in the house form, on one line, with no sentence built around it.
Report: 96 mmHg
